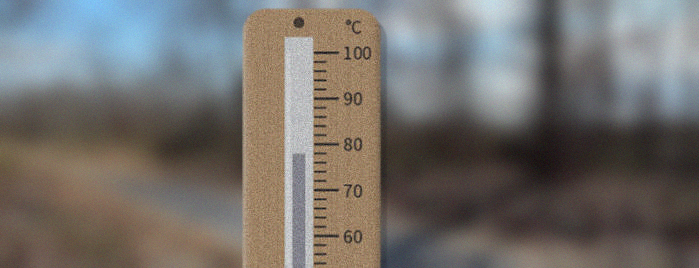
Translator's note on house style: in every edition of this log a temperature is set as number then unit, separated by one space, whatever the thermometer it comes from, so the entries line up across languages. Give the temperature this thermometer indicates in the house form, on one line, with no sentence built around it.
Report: 78 °C
